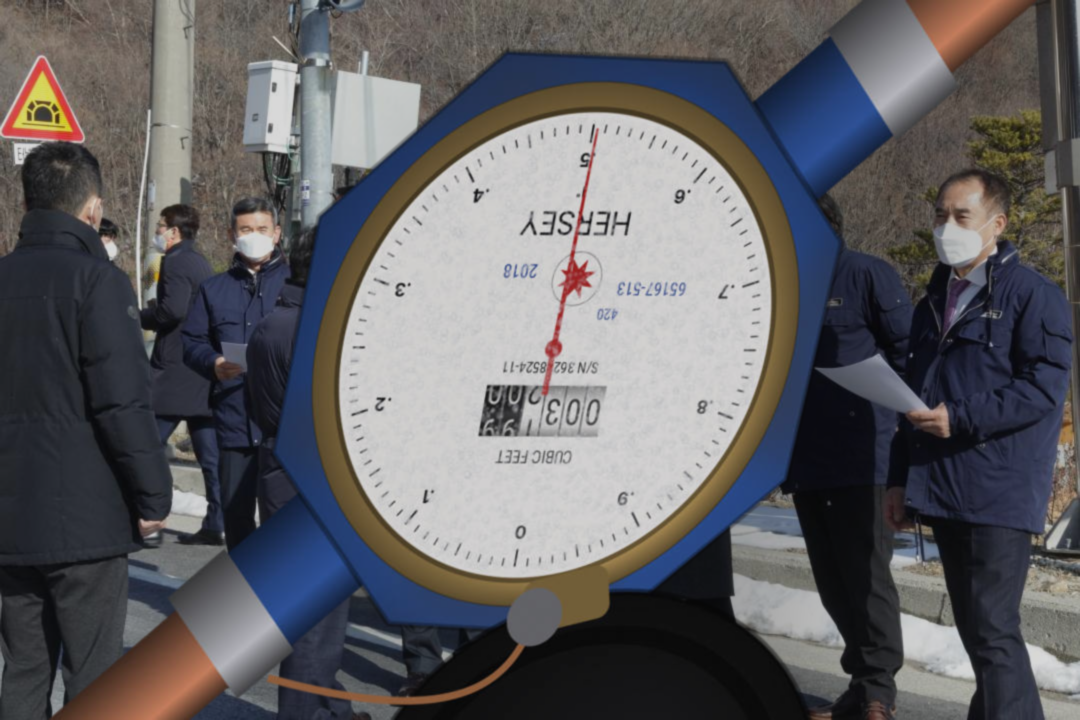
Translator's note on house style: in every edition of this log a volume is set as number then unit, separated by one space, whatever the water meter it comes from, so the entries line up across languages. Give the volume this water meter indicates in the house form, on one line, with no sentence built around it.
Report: 3199.50 ft³
